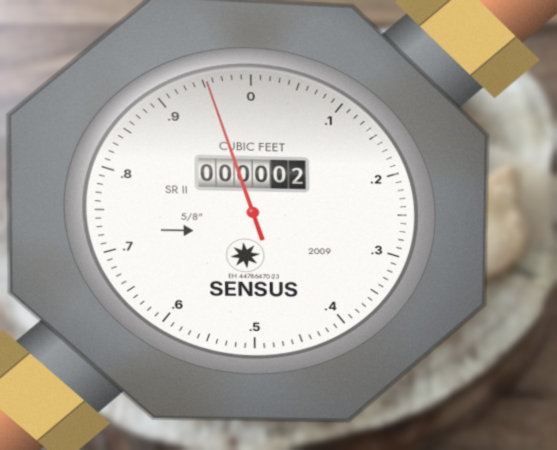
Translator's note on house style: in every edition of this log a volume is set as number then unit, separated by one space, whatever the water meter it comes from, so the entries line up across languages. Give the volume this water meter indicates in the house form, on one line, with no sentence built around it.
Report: 1.95 ft³
